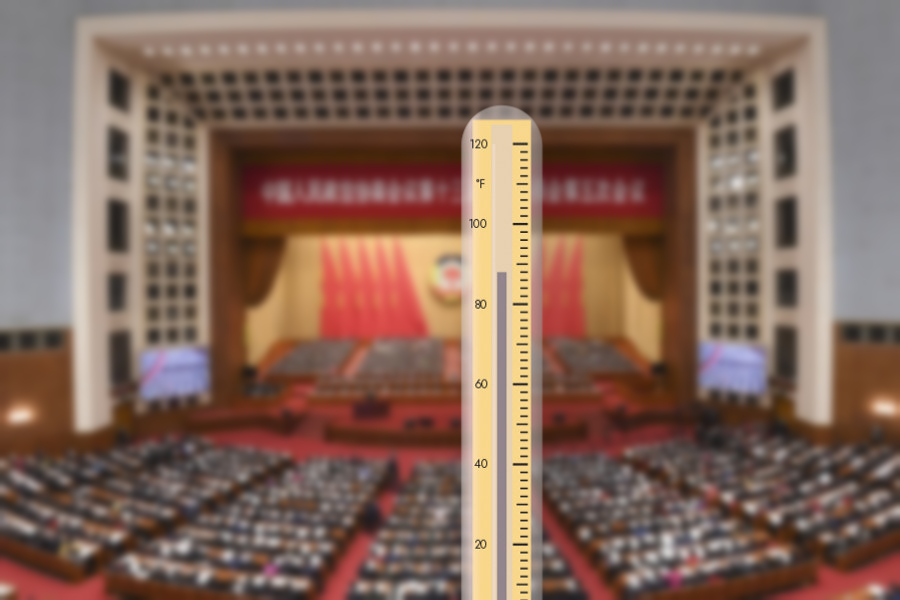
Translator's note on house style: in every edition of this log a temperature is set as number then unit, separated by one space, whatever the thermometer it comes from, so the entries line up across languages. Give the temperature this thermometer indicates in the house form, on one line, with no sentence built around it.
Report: 88 °F
